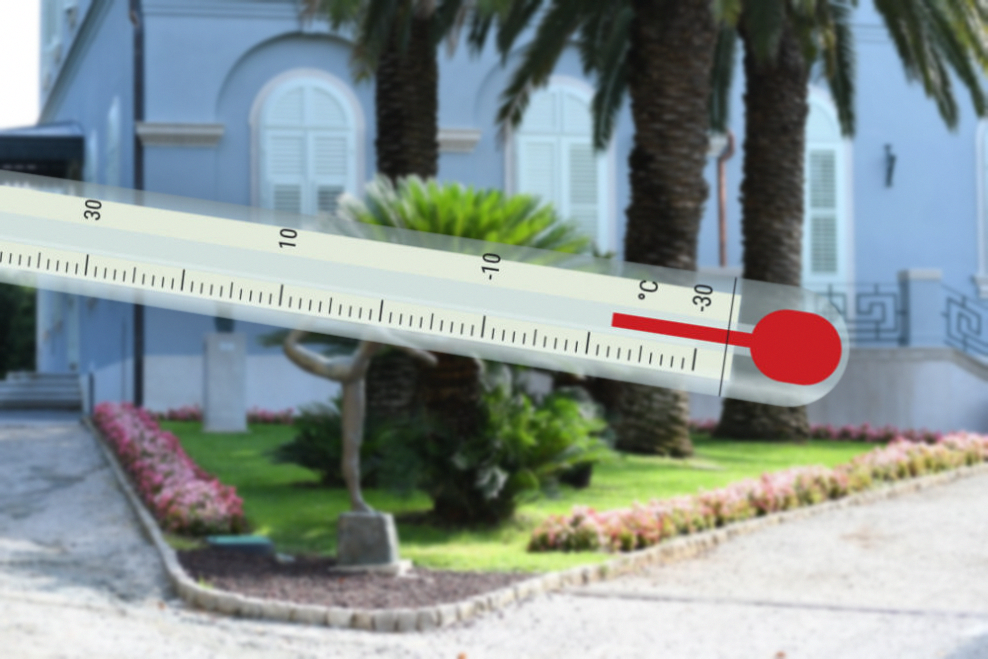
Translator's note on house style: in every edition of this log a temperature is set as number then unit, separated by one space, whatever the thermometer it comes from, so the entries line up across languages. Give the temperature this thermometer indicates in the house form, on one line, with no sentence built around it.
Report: -22 °C
